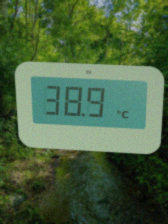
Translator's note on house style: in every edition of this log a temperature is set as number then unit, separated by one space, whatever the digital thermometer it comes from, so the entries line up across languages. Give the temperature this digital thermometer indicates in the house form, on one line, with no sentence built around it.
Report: 38.9 °C
